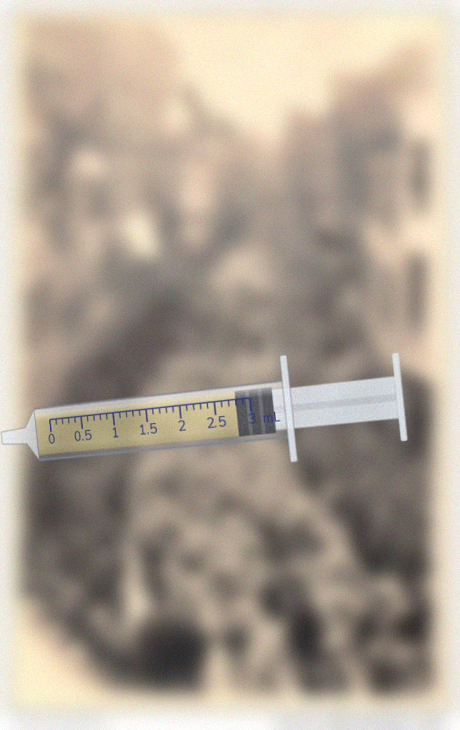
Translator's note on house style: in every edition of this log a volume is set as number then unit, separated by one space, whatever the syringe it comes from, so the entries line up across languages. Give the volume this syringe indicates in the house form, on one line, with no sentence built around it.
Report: 2.8 mL
